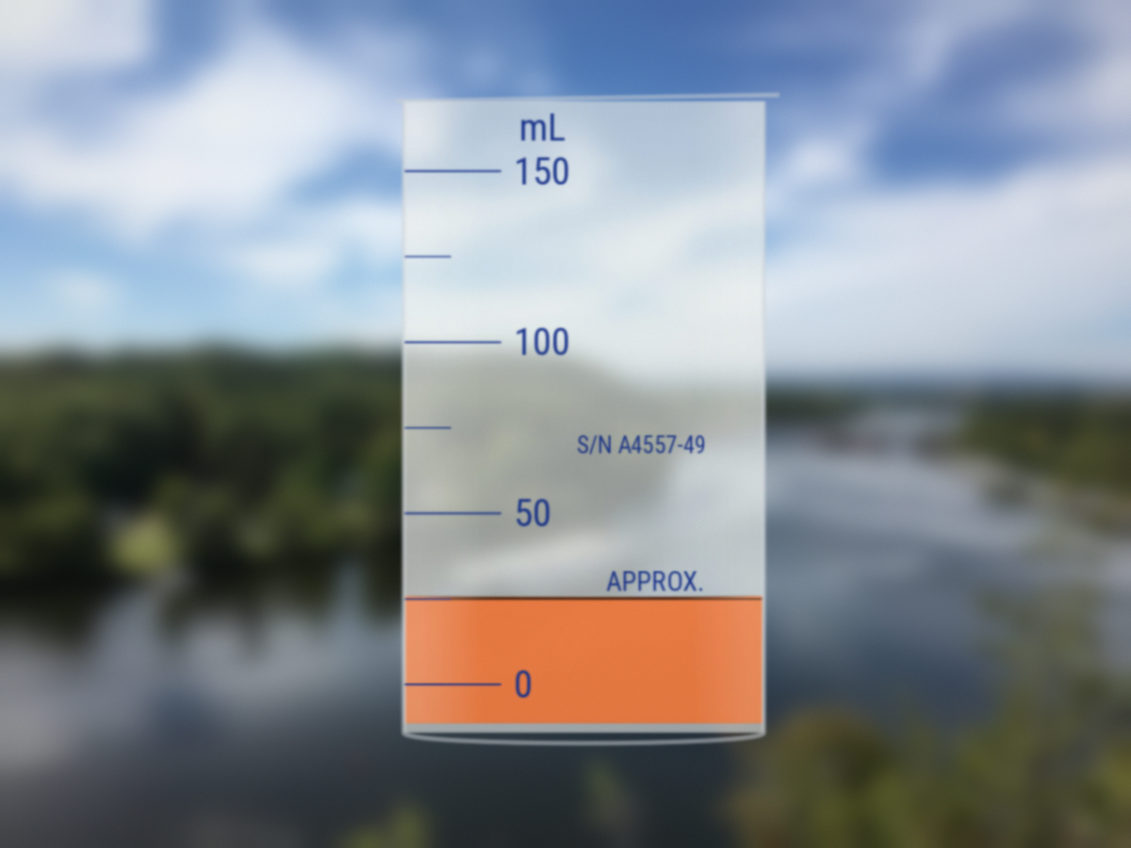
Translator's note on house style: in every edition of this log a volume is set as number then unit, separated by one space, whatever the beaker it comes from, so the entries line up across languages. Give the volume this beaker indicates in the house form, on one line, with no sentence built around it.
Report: 25 mL
